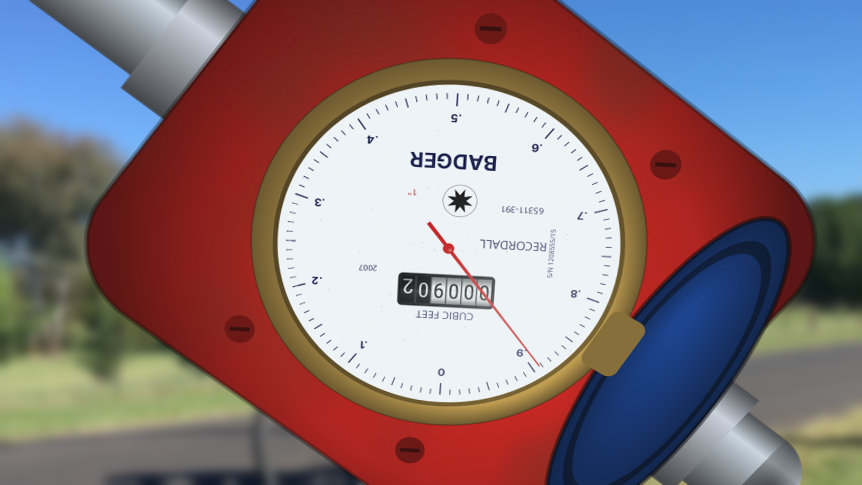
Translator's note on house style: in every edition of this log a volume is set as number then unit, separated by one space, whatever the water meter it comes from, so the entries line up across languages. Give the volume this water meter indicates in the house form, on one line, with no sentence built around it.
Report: 901.89 ft³
